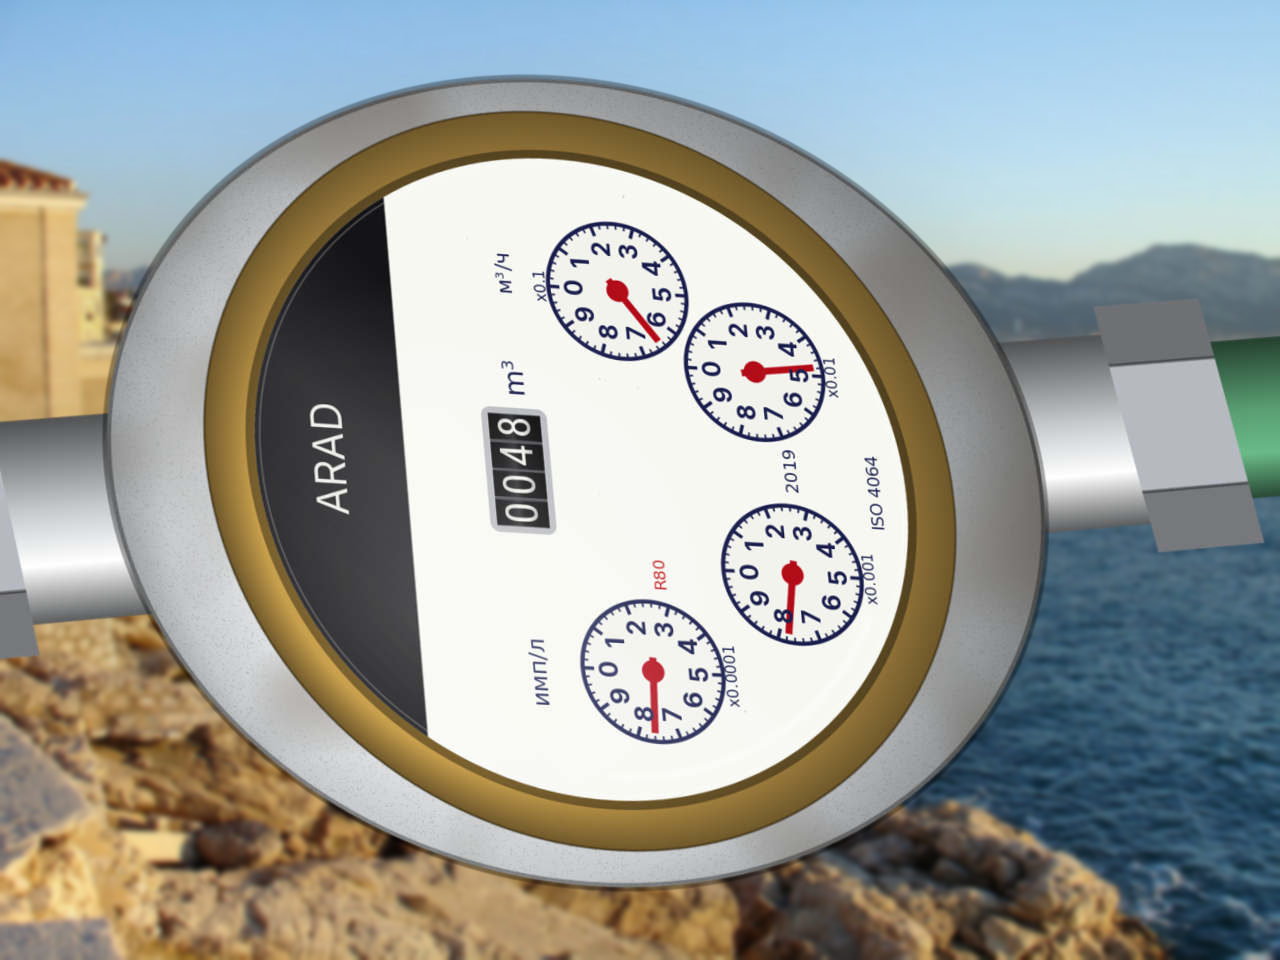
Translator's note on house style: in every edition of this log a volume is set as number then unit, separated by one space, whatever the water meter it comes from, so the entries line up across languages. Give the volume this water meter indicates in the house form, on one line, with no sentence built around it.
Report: 48.6477 m³
